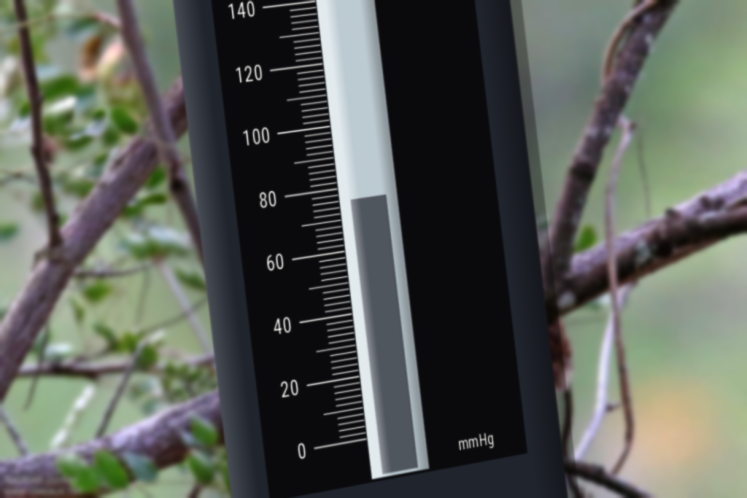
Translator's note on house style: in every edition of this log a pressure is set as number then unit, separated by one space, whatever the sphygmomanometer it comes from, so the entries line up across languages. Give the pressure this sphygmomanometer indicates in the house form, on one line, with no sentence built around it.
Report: 76 mmHg
